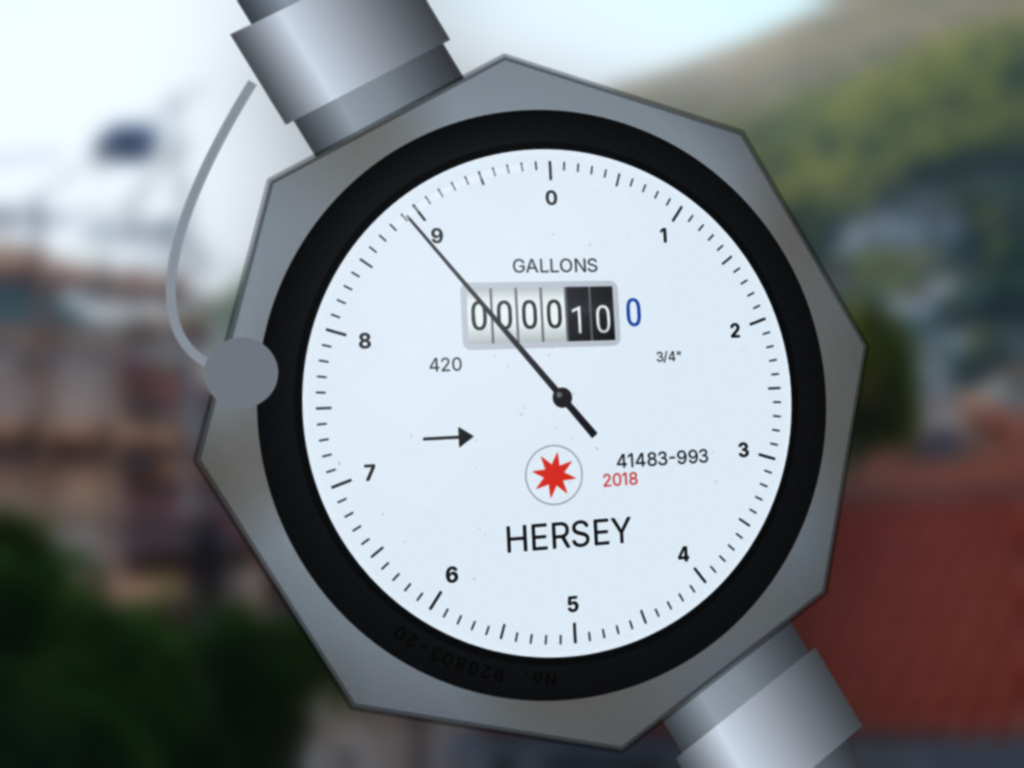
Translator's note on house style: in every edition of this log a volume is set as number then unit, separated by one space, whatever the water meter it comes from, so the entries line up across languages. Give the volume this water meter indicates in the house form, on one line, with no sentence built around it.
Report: 98.9 gal
